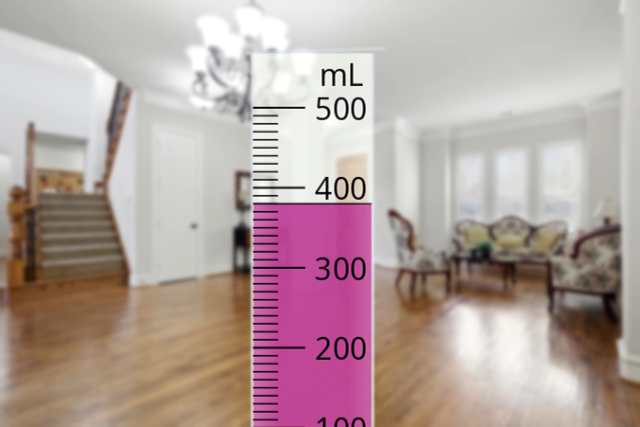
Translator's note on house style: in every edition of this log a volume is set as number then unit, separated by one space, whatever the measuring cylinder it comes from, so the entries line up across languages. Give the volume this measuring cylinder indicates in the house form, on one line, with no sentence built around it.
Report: 380 mL
